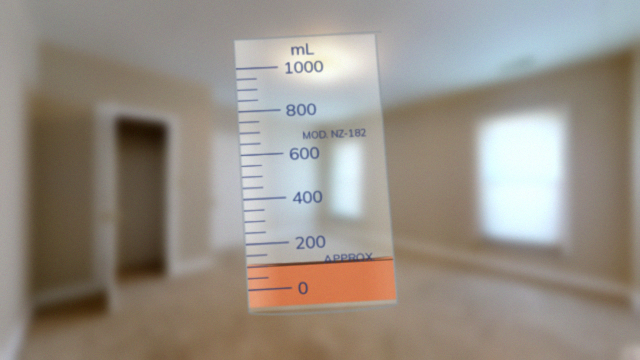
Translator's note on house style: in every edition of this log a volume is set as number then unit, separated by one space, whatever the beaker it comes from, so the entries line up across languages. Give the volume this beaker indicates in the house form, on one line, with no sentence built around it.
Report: 100 mL
